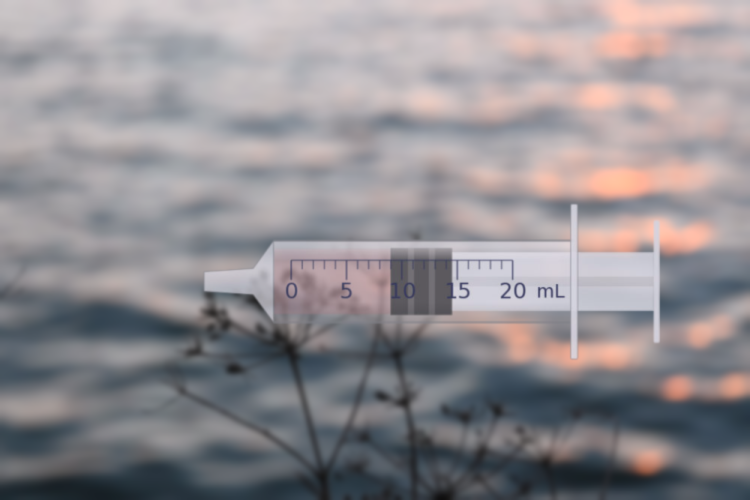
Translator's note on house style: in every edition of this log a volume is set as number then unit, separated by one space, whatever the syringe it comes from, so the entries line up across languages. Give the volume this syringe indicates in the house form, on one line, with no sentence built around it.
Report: 9 mL
